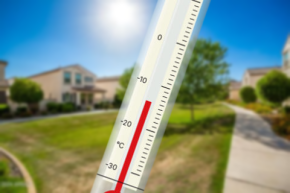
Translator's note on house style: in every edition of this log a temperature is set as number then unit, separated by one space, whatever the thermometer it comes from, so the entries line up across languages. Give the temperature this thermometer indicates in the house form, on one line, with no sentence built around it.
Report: -14 °C
